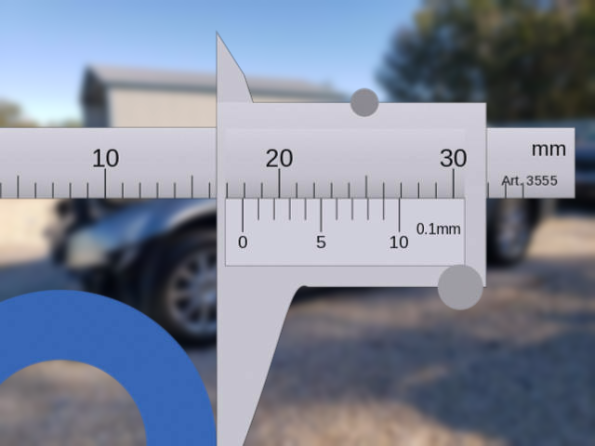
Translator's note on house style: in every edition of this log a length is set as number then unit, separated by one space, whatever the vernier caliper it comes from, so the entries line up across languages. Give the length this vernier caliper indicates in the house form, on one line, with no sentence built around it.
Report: 17.9 mm
